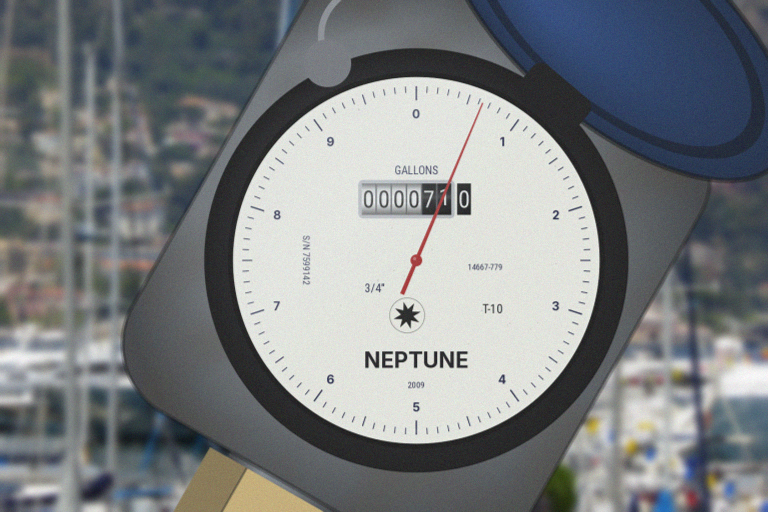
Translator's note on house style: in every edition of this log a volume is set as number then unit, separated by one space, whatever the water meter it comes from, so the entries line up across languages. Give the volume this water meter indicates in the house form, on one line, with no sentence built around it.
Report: 710.6 gal
